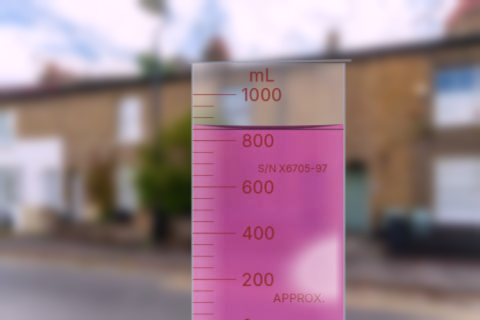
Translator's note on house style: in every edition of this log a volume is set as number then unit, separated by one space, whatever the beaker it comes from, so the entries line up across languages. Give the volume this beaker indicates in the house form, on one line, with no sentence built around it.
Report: 850 mL
